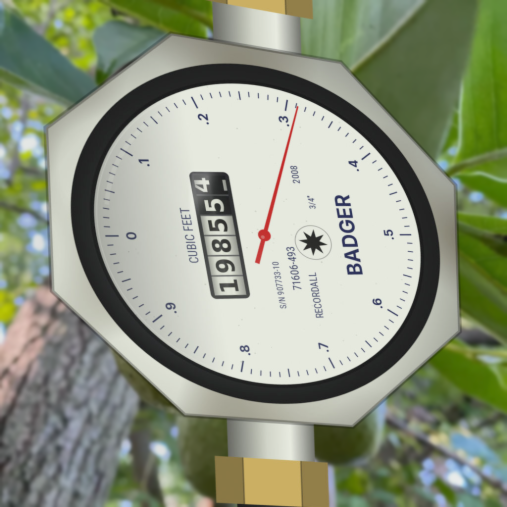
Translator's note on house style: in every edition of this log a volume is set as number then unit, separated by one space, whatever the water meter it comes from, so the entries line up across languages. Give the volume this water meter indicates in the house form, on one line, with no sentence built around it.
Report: 198554.31 ft³
